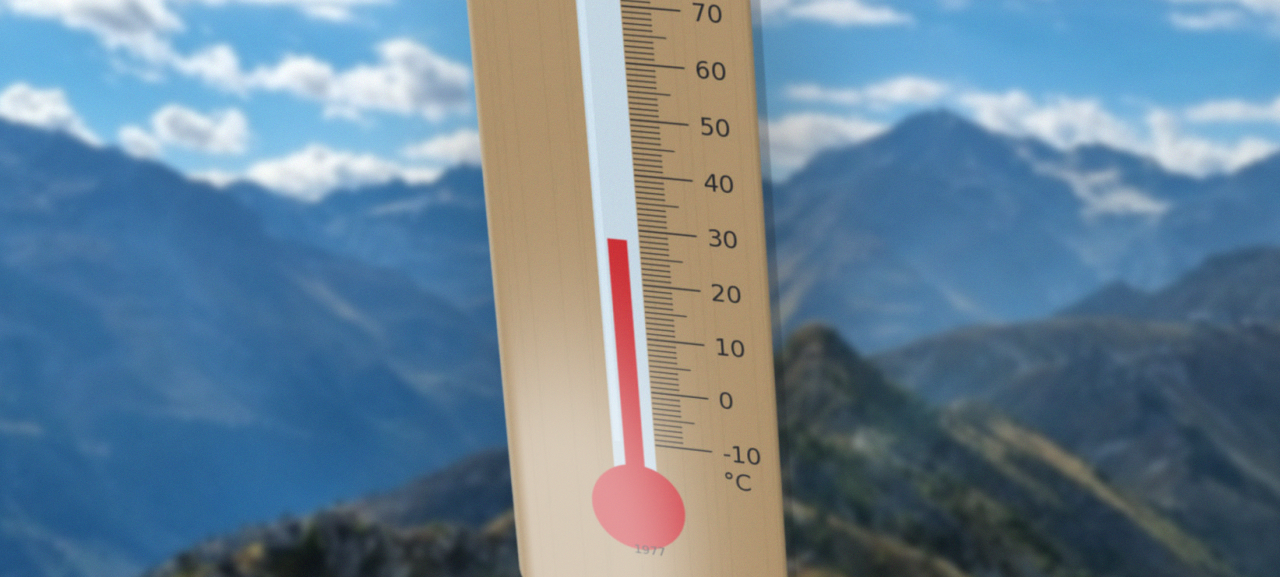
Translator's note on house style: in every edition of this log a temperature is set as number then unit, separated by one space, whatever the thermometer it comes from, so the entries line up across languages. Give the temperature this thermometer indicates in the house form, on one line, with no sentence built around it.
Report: 28 °C
